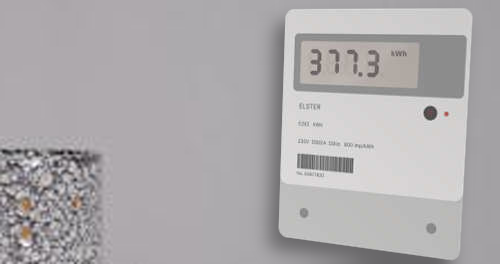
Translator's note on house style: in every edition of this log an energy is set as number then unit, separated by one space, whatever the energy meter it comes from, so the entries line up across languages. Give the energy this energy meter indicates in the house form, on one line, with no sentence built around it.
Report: 377.3 kWh
